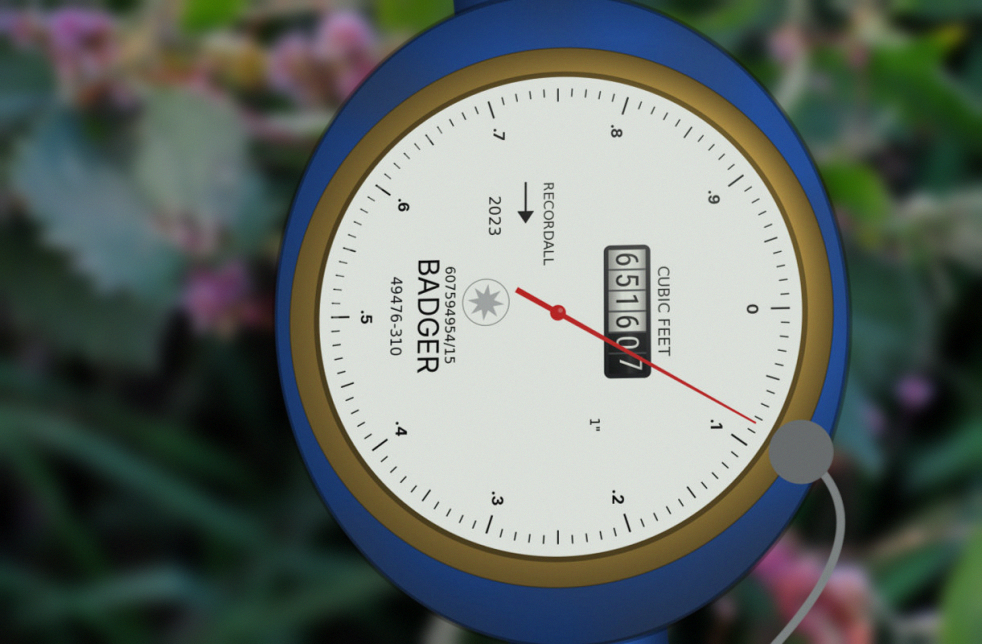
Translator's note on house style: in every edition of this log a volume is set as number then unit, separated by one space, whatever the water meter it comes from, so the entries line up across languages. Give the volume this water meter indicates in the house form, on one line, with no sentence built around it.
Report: 651607.08 ft³
